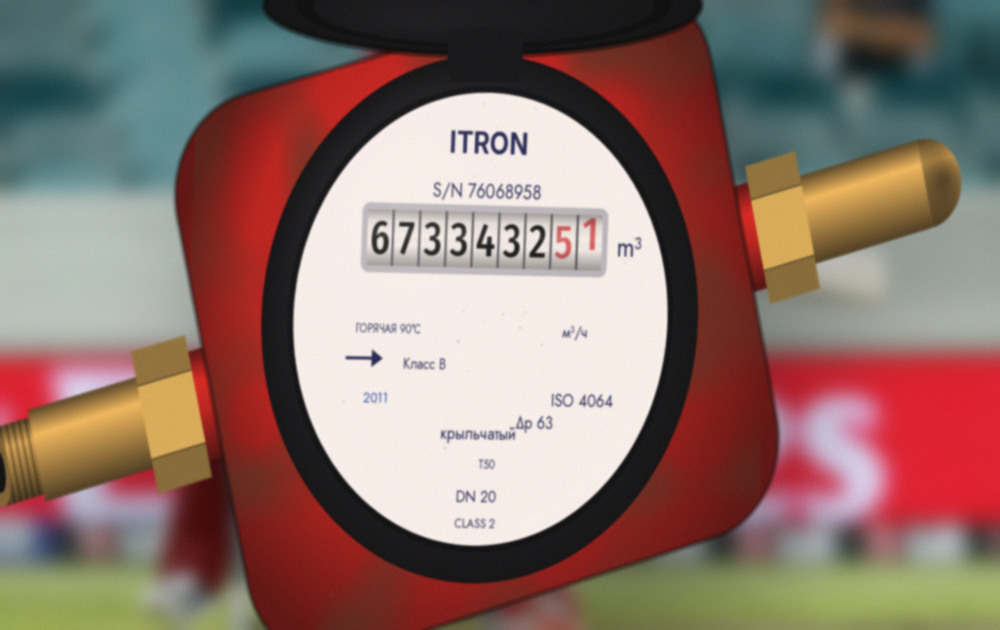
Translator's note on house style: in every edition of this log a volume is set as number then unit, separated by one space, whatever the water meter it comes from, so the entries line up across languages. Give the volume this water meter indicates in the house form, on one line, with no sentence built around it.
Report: 6733432.51 m³
